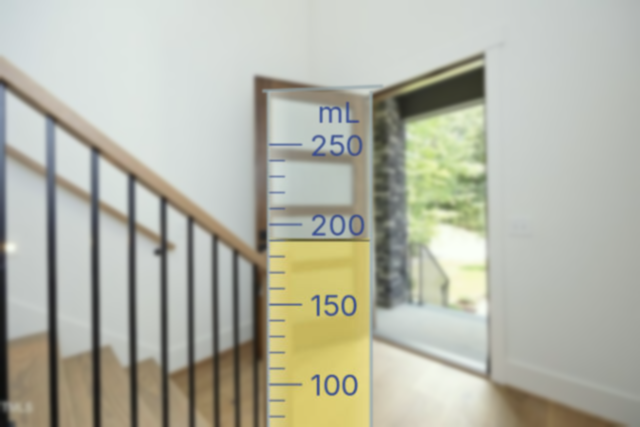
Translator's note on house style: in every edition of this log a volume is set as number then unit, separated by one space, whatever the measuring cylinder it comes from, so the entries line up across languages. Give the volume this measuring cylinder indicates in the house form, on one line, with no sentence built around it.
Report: 190 mL
